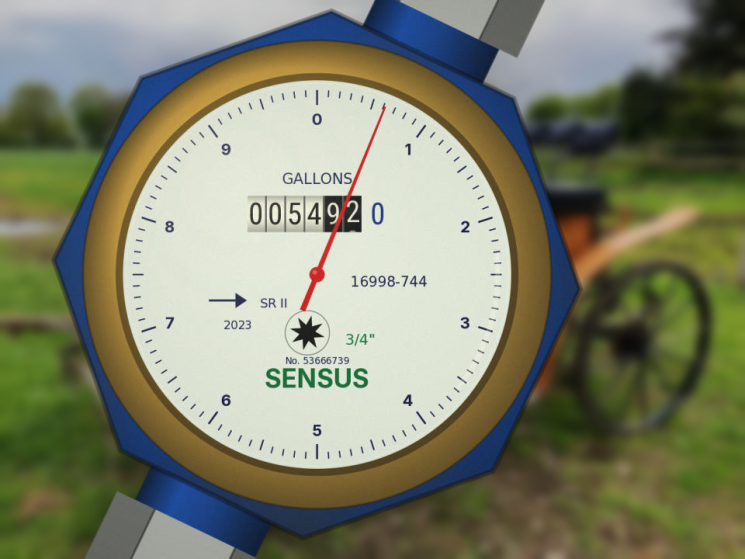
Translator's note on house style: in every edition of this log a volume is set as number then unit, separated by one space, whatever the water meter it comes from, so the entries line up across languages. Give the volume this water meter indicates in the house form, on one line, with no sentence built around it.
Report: 54920.6 gal
